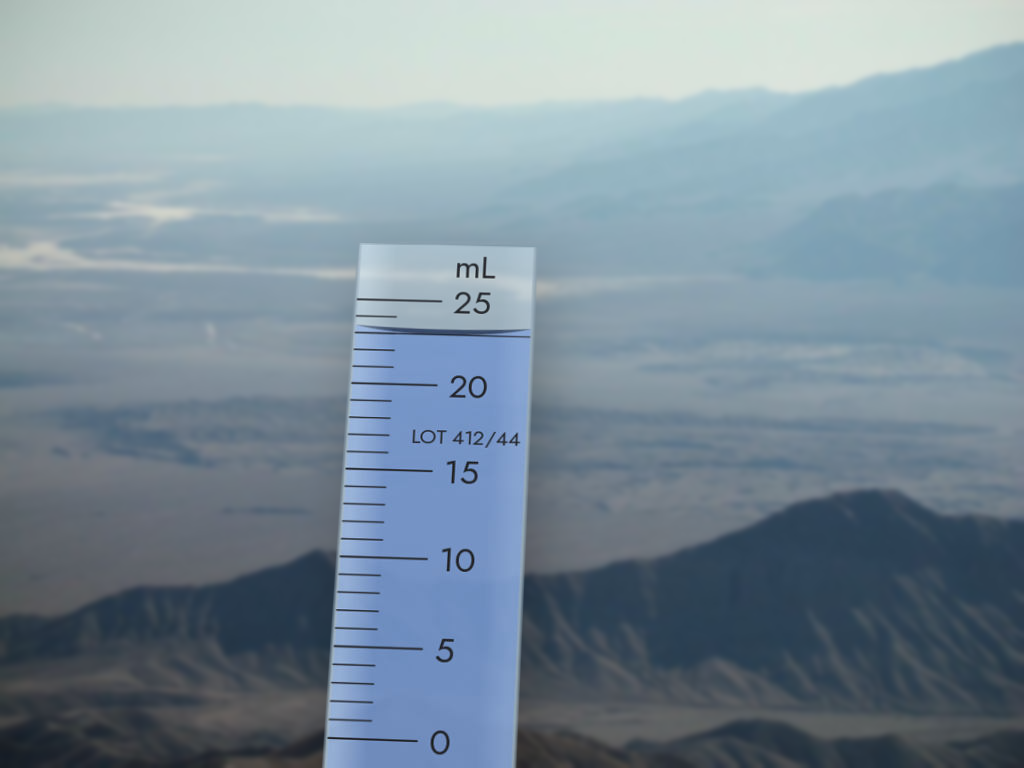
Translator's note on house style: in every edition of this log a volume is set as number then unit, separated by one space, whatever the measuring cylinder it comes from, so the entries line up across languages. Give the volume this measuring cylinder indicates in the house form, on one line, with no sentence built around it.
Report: 23 mL
